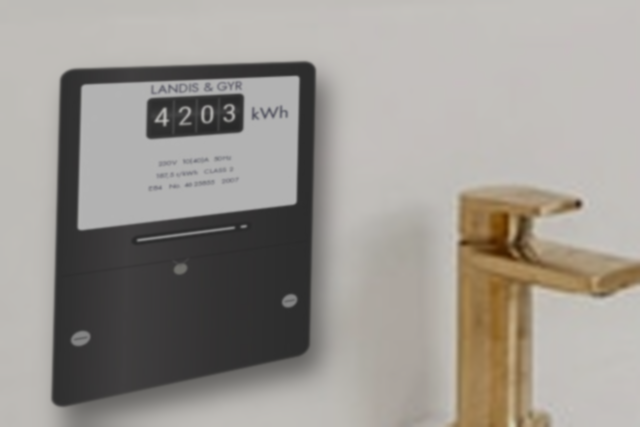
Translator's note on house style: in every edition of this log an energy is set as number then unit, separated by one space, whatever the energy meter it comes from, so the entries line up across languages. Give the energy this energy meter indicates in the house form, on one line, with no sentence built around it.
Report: 4203 kWh
